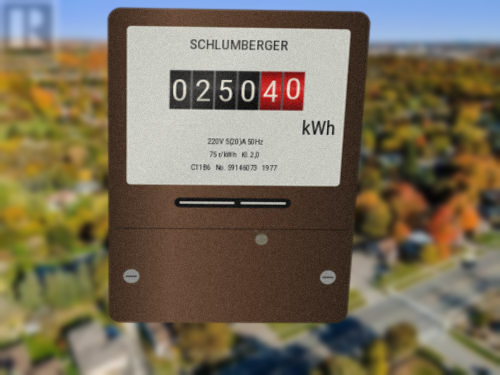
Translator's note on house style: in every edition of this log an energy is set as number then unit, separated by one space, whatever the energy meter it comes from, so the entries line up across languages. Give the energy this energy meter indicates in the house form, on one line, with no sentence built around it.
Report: 250.40 kWh
